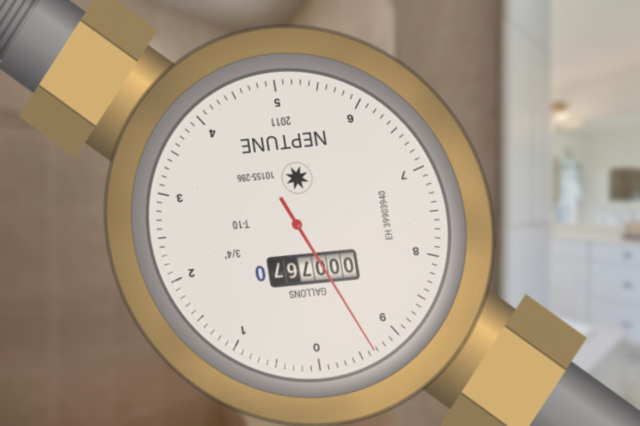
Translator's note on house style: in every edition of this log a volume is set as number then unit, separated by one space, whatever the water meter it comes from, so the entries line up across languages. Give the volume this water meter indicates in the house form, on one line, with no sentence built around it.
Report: 7669.3 gal
